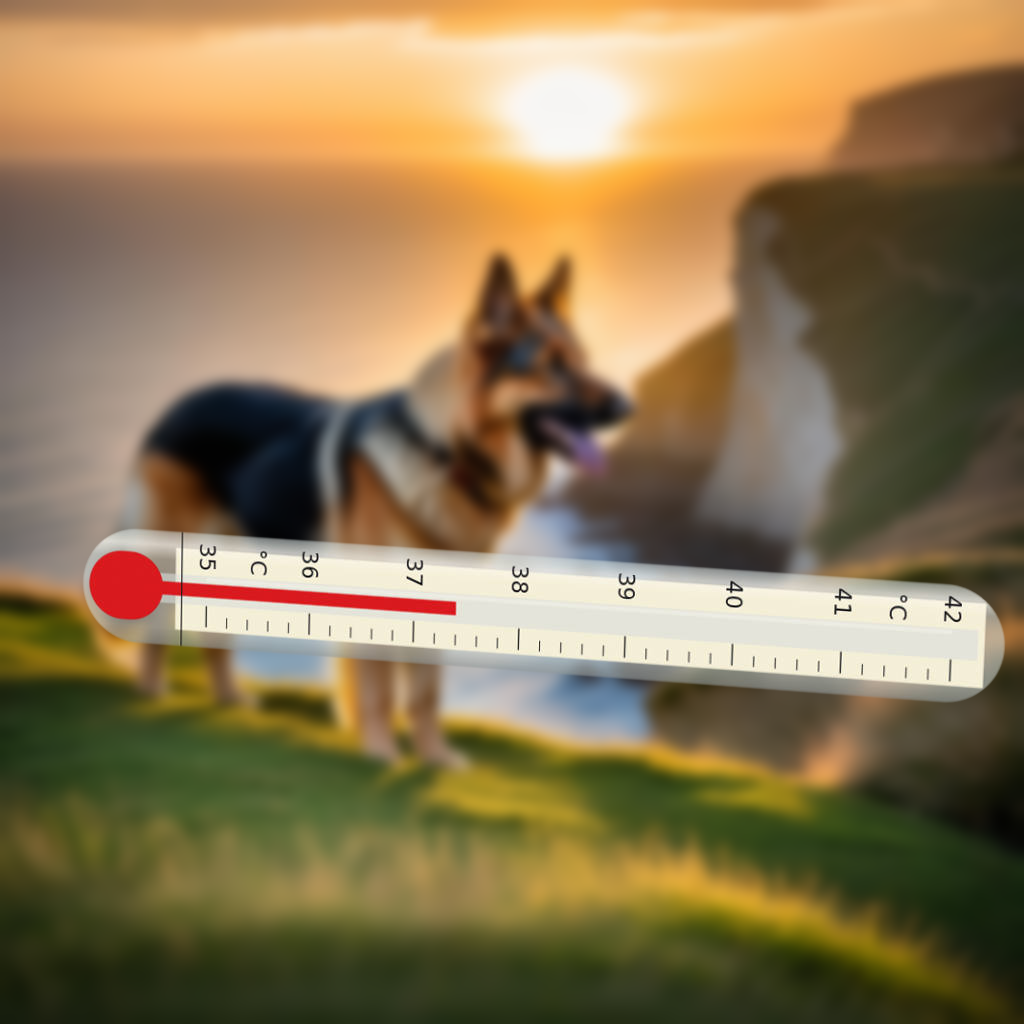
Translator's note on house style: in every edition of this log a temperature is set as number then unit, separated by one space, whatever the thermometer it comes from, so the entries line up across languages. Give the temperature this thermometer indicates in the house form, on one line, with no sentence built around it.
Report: 37.4 °C
